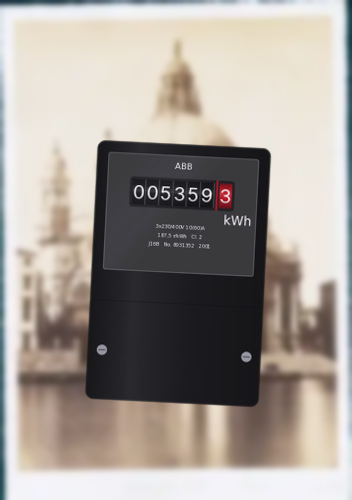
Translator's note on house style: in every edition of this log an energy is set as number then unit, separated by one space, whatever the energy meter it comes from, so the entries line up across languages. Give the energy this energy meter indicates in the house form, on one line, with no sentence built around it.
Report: 5359.3 kWh
